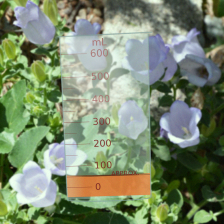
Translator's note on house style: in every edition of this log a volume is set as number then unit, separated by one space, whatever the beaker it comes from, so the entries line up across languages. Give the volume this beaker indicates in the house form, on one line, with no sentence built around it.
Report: 50 mL
